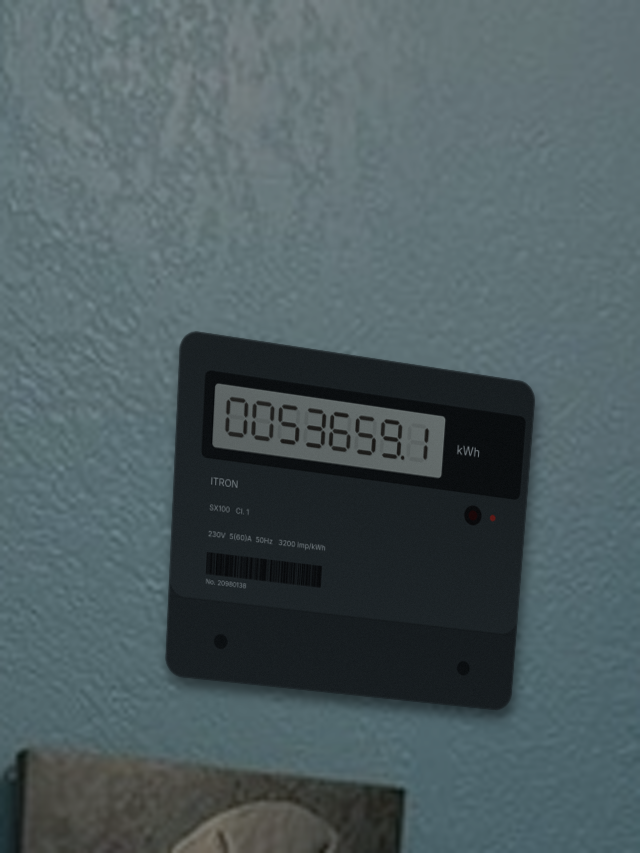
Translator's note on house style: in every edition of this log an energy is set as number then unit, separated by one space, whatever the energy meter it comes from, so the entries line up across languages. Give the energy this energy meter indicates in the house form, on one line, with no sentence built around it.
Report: 53659.1 kWh
